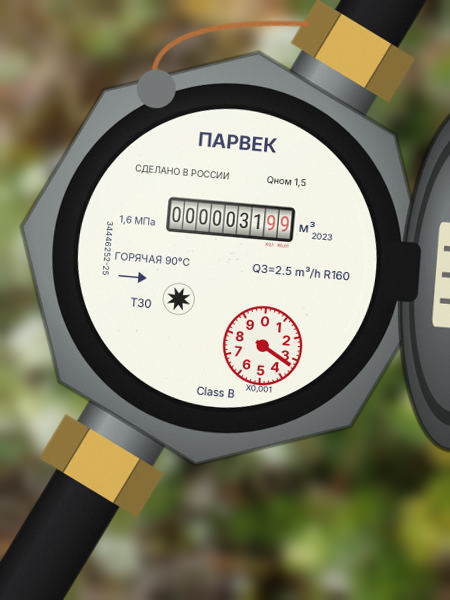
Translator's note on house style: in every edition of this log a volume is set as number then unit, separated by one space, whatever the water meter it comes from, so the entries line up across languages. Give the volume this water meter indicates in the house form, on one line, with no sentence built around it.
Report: 31.993 m³
